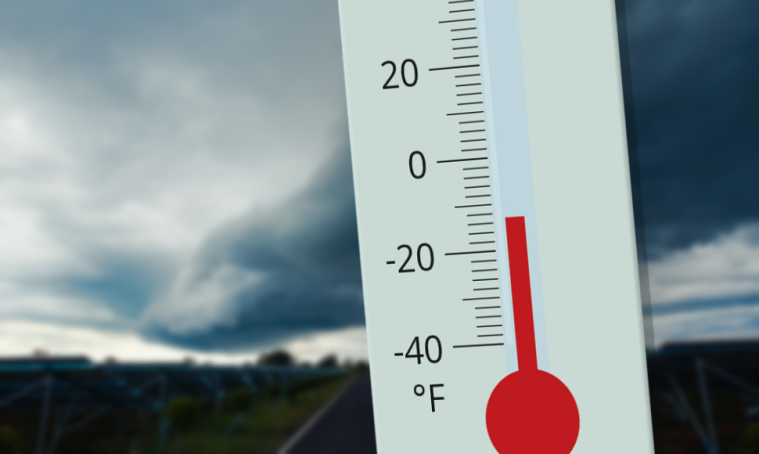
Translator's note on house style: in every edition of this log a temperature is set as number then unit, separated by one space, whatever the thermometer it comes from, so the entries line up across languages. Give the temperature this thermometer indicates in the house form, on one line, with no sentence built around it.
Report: -13 °F
